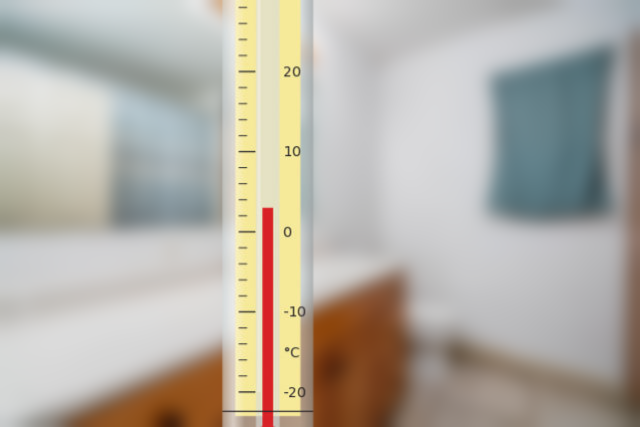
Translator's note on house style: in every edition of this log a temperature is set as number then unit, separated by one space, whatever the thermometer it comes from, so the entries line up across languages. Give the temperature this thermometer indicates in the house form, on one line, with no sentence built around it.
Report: 3 °C
